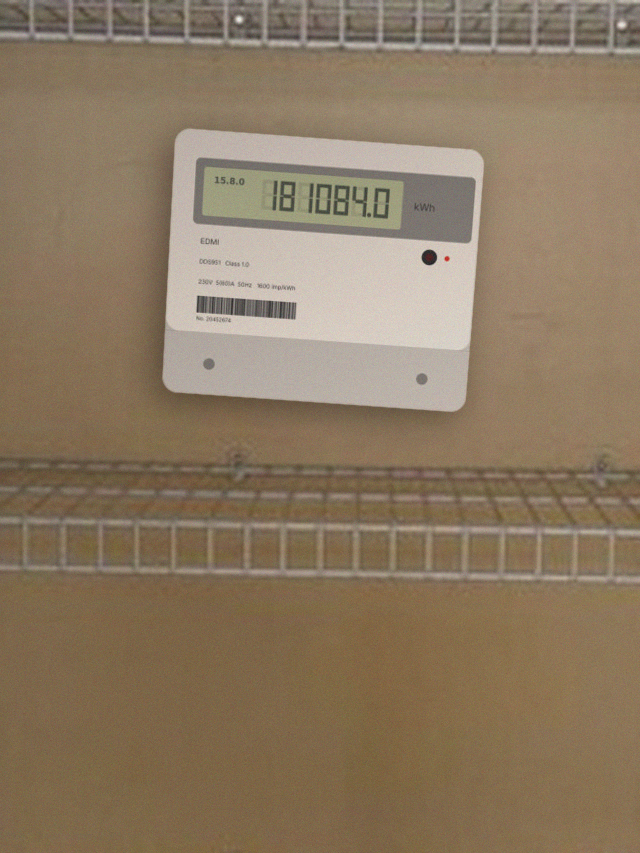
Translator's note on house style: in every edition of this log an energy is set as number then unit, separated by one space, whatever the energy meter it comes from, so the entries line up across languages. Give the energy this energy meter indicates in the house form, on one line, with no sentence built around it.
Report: 181084.0 kWh
